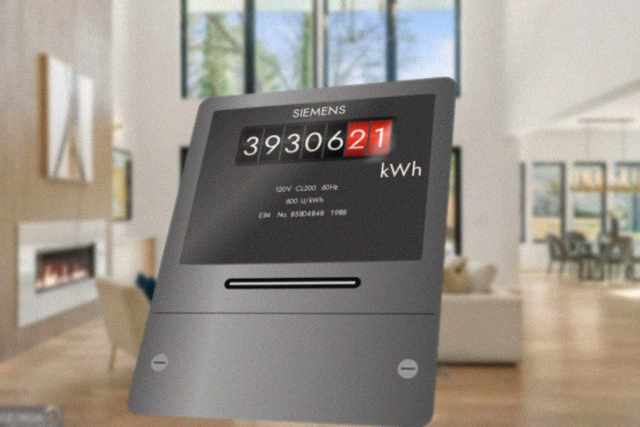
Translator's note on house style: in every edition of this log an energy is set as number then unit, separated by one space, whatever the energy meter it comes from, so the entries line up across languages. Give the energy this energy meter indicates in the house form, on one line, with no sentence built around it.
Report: 39306.21 kWh
